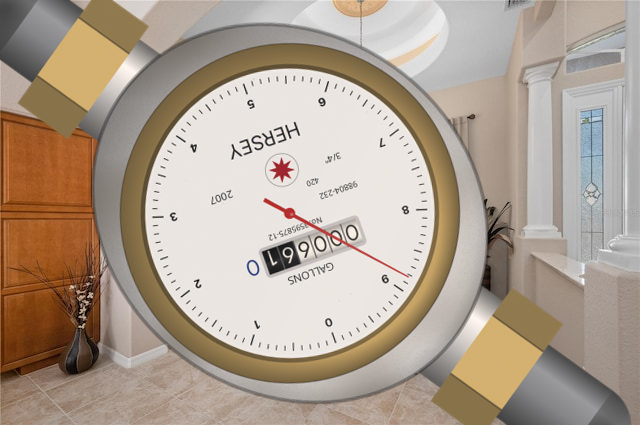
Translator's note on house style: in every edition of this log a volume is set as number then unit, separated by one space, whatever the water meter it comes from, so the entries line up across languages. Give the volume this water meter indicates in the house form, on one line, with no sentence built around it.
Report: 6608.8 gal
